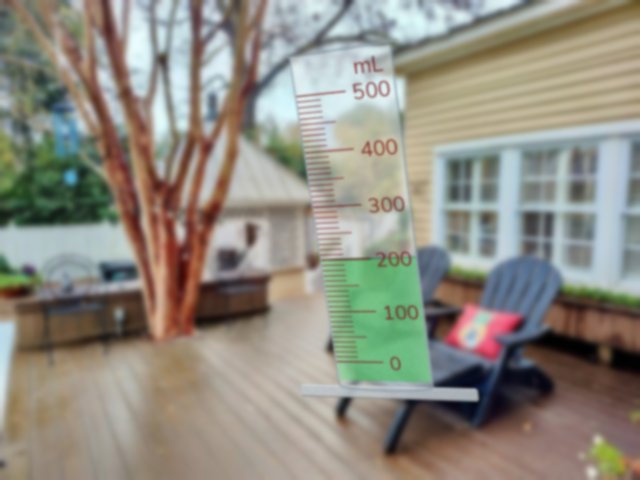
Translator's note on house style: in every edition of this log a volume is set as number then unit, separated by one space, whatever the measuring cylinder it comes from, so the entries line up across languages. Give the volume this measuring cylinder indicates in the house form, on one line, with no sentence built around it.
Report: 200 mL
